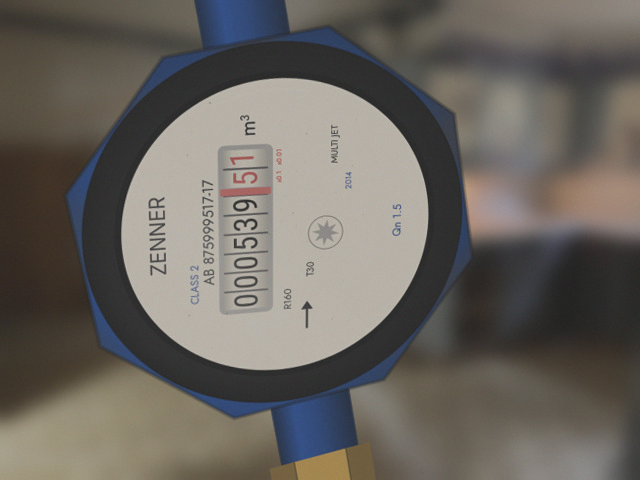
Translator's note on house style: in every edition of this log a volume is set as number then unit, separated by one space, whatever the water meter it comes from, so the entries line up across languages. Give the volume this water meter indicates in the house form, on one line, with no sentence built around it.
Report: 539.51 m³
